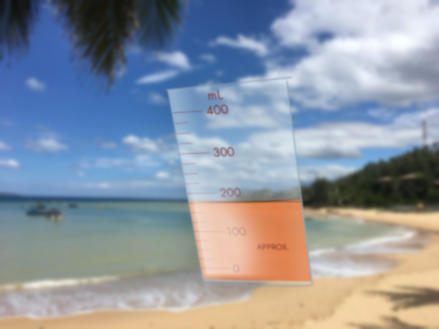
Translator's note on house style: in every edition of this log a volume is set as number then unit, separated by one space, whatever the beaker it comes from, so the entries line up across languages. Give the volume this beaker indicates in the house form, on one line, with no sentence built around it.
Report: 175 mL
